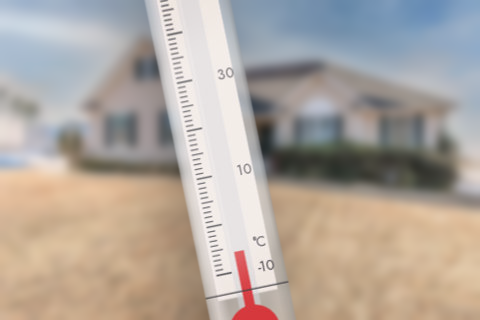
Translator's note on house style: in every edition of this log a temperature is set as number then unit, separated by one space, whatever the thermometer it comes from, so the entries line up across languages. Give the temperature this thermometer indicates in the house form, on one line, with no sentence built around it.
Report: -6 °C
